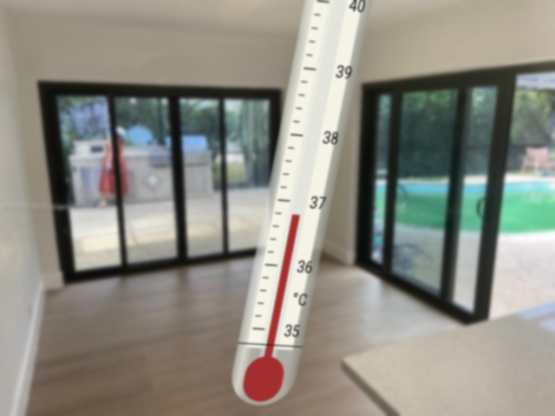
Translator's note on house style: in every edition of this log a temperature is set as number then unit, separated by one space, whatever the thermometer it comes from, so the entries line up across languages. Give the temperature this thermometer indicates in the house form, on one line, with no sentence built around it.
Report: 36.8 °C
